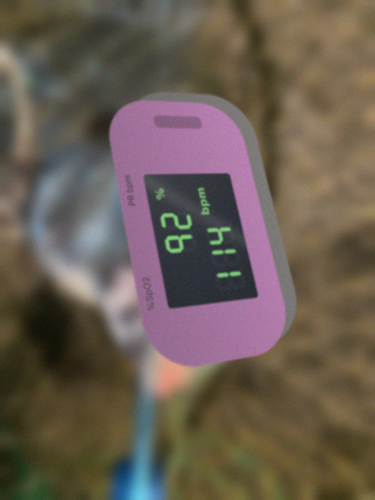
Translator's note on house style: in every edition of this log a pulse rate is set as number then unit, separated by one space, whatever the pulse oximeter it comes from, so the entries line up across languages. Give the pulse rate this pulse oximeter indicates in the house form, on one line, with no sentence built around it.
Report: 114 bpm
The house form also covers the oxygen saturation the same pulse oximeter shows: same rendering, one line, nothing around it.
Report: 92 %
